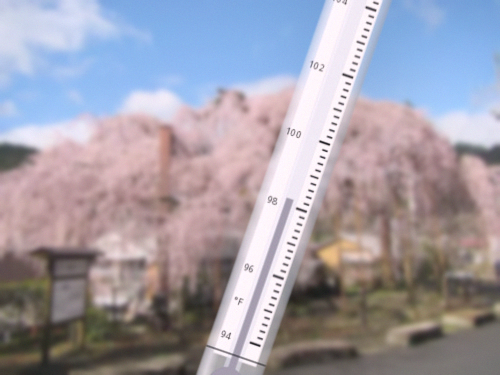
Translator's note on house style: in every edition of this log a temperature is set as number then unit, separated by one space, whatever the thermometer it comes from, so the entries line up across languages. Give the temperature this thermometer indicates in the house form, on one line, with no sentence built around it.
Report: 98.2 °F
